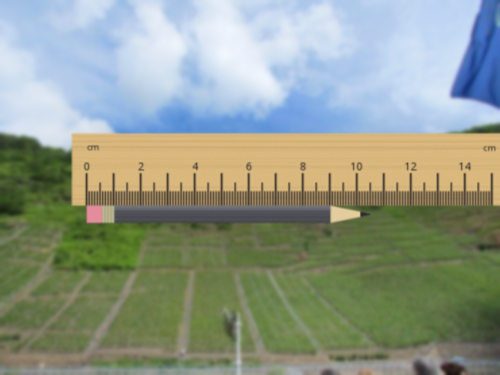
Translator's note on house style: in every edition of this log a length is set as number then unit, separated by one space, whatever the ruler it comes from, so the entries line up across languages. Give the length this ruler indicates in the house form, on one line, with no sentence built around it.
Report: 10.5 cm
